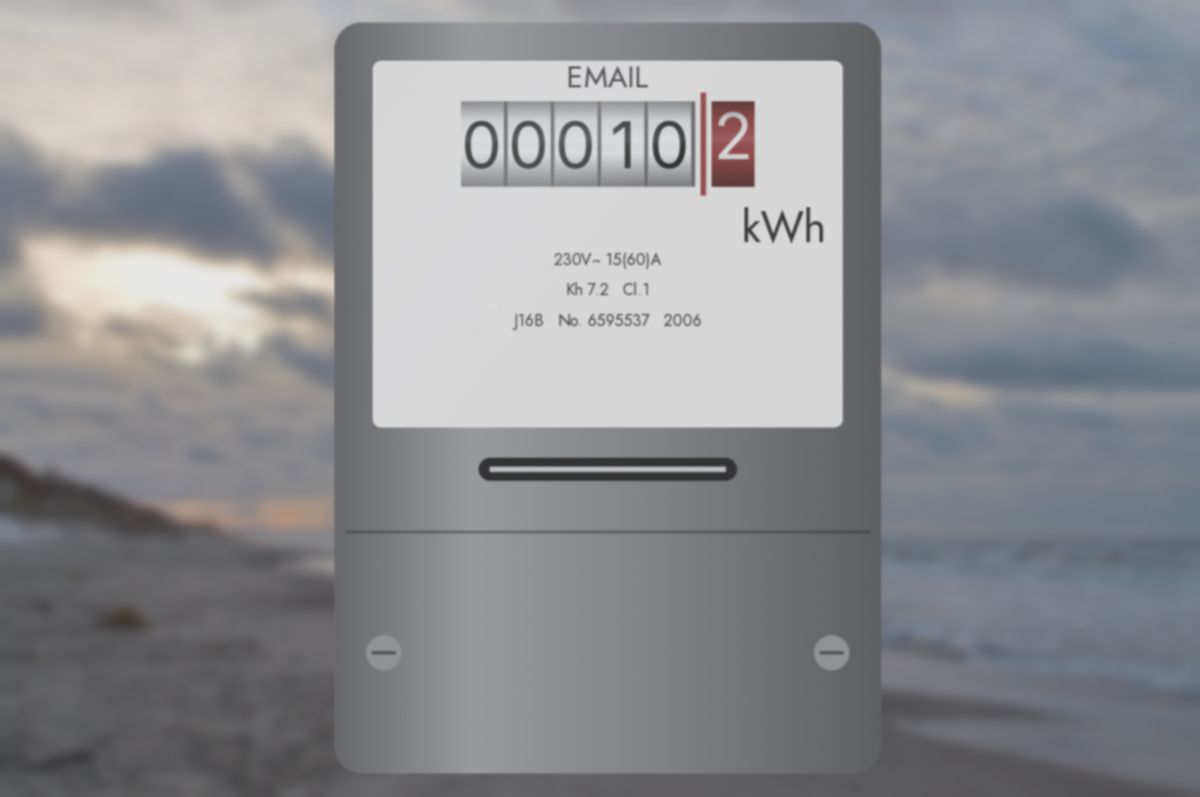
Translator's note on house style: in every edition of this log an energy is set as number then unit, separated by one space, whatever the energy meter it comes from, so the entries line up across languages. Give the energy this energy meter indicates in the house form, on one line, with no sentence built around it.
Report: 10.2 kWh
